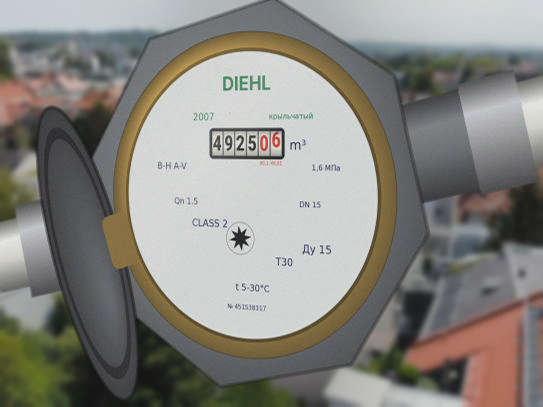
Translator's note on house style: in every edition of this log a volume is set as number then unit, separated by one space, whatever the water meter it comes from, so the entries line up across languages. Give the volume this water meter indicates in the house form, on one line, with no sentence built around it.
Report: 4925.06 m³
